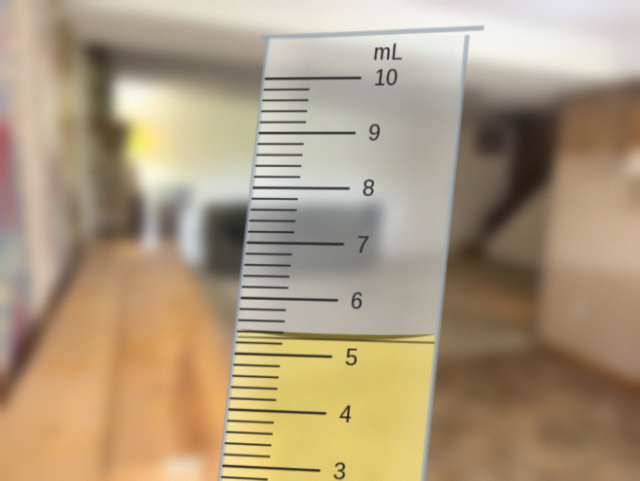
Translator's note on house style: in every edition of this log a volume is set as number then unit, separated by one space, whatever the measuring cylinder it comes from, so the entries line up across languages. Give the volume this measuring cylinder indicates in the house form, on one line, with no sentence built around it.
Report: 5.3 mL
